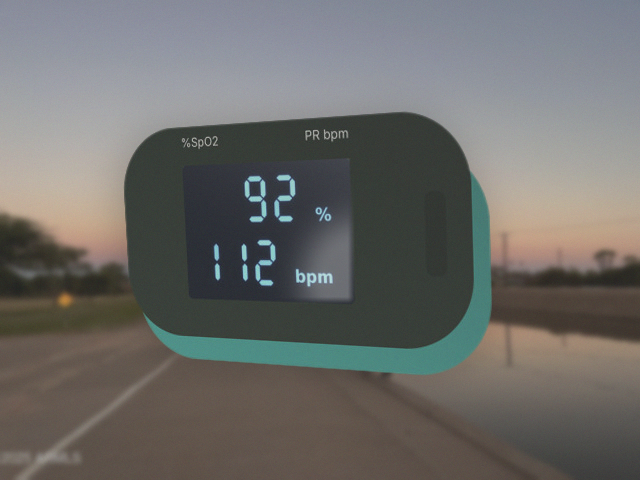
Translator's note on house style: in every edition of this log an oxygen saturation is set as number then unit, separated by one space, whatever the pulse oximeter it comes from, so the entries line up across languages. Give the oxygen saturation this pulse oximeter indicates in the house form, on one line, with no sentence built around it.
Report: 92 %
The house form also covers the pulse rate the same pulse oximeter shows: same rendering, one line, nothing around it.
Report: 112 bpm
